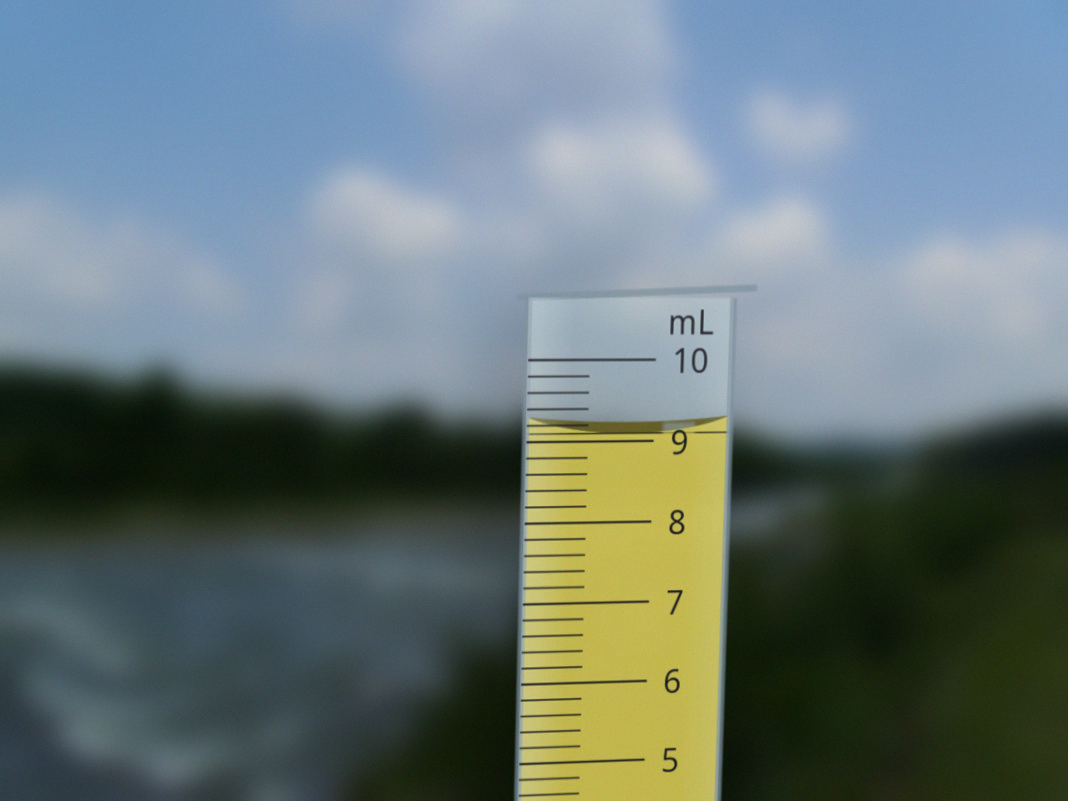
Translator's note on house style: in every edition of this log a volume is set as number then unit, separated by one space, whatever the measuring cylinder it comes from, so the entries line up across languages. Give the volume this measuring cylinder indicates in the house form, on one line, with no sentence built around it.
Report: 9.1 mL
